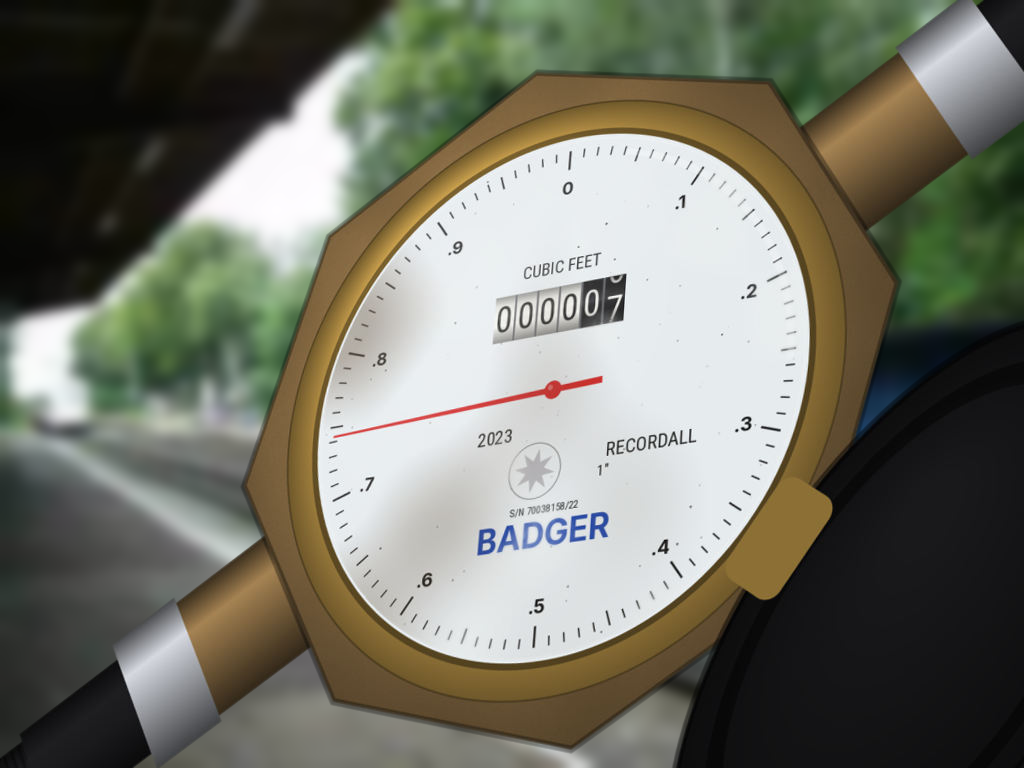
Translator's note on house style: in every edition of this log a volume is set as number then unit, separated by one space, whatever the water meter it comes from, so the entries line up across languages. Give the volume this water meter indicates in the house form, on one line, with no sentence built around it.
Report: 6.74 ft³
